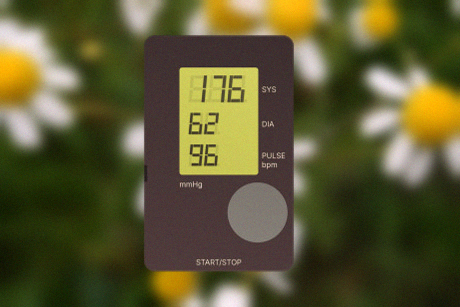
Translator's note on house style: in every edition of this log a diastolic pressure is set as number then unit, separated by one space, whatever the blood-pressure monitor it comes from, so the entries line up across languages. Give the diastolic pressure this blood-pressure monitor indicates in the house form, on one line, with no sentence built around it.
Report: 62 mmHg
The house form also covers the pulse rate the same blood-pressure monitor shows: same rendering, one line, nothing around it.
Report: 96 bpm
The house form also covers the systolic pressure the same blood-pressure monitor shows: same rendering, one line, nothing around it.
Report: 176 mmHg
